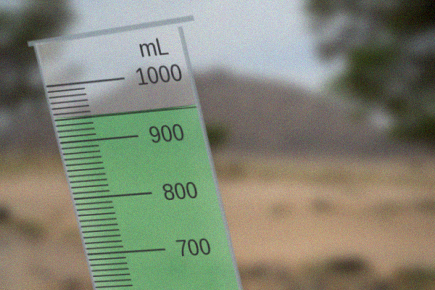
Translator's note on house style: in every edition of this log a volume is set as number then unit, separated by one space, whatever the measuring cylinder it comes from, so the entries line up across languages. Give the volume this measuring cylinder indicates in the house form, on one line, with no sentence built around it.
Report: 940 mL
